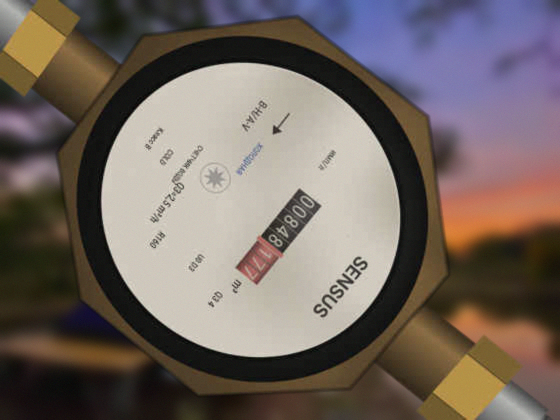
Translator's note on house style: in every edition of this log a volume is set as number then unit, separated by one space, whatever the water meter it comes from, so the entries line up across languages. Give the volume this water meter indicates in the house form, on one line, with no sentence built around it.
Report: 848.177 m³
